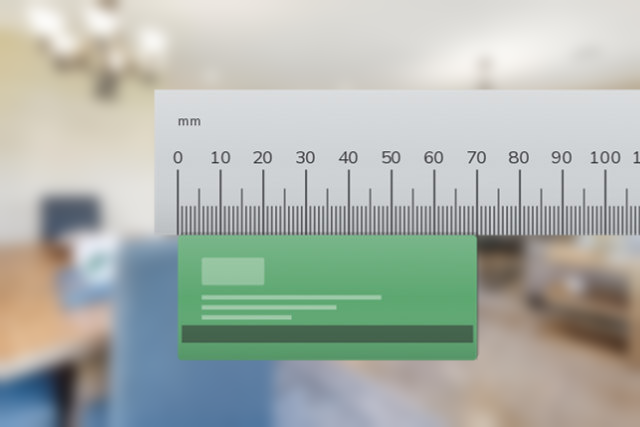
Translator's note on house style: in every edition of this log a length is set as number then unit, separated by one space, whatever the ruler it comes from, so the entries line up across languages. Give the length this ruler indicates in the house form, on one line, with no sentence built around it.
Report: 70 mm
